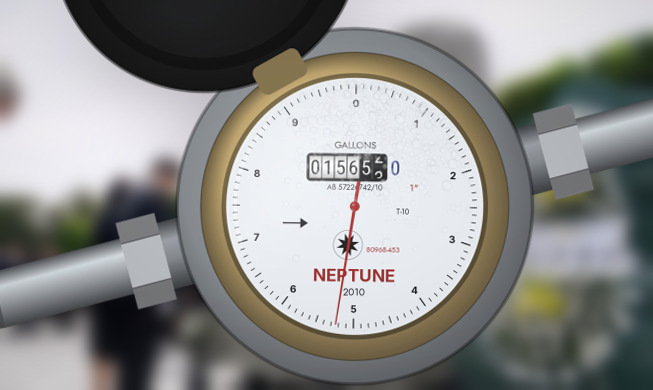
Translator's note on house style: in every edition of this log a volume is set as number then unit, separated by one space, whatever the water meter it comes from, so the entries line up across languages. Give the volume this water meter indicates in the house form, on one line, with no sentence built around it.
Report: 156525.2 gal
